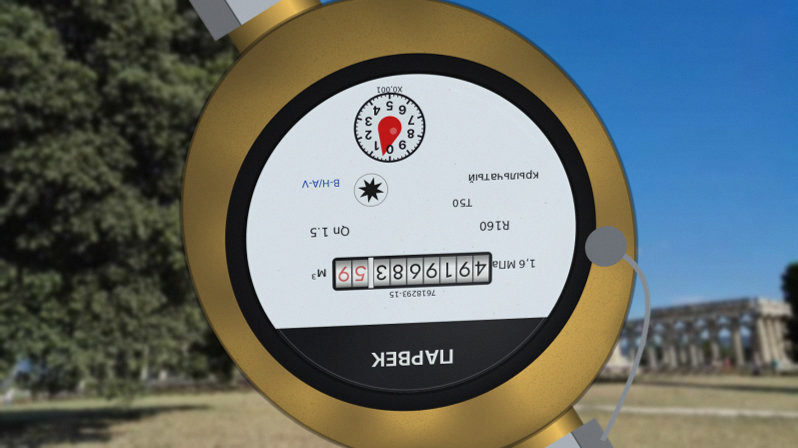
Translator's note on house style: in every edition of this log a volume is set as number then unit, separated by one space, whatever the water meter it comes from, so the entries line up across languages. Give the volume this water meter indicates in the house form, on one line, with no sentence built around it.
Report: 4919683.590 m³
